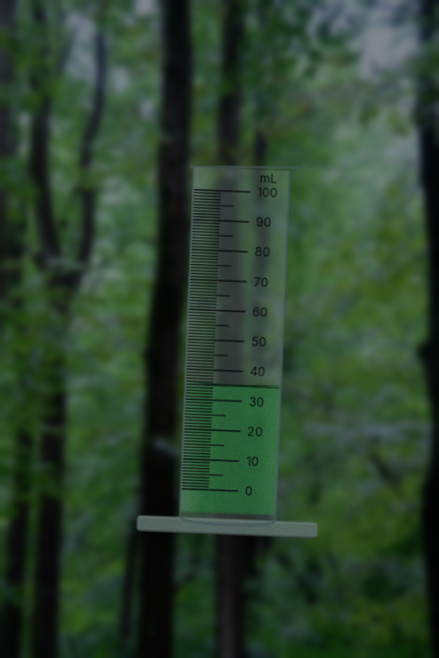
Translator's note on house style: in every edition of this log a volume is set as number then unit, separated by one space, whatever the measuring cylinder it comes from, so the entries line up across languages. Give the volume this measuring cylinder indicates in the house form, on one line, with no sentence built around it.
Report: 35 mL
